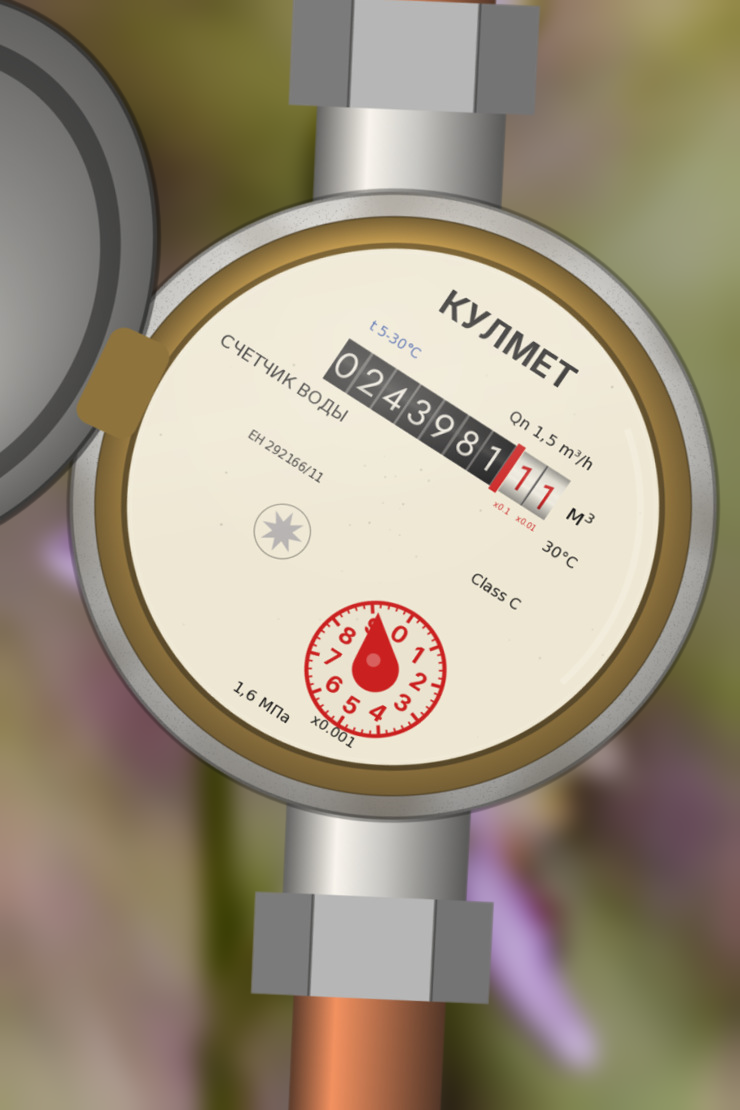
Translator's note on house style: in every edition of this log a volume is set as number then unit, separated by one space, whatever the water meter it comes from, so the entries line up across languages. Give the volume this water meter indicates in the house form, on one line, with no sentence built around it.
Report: 243981.109 m³
